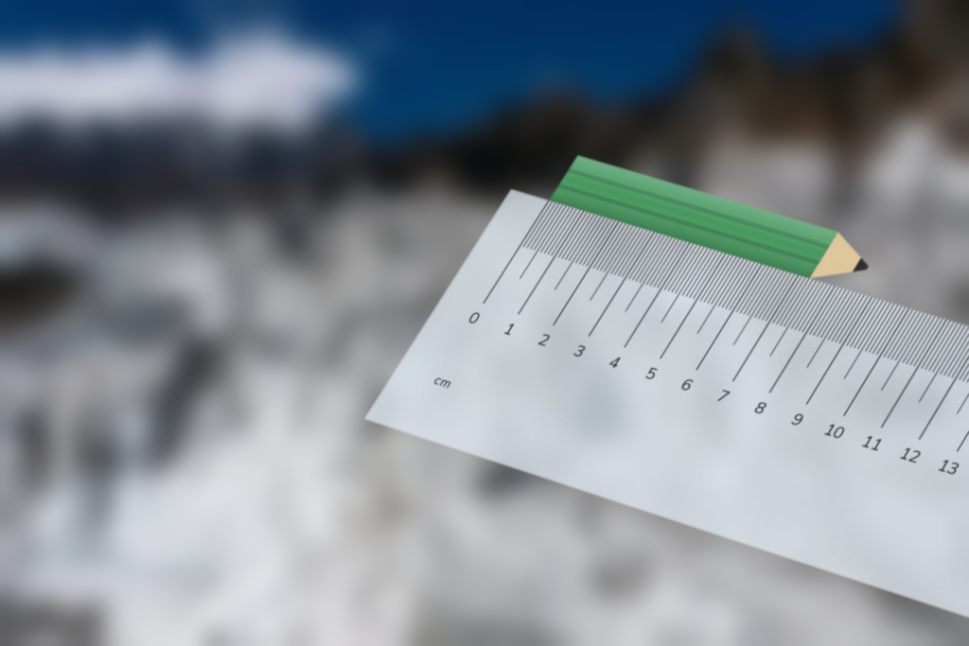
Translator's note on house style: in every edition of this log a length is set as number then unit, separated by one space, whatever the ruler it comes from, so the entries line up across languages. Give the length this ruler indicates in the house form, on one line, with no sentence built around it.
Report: 8.5 cm
